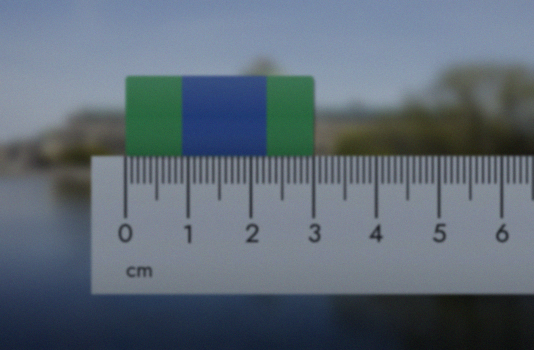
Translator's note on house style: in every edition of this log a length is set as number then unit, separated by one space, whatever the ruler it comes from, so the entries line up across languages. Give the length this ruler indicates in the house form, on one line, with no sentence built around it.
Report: 3 cm
